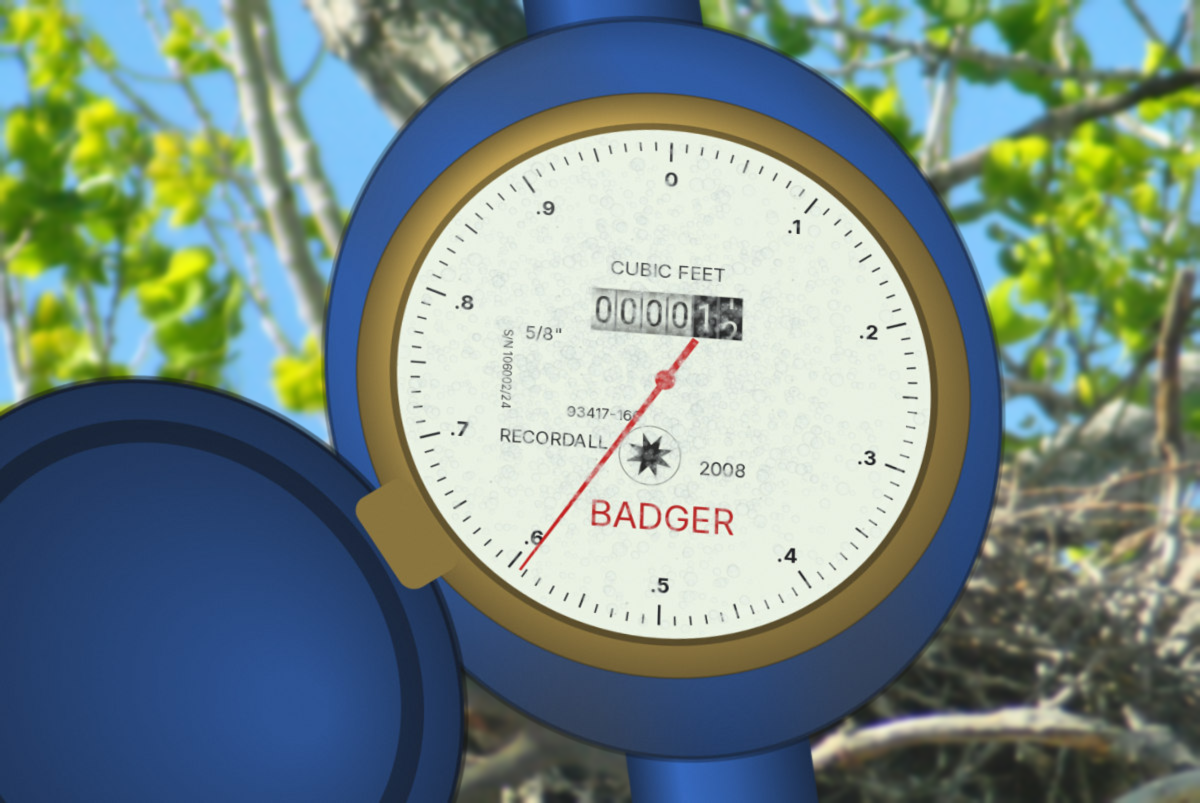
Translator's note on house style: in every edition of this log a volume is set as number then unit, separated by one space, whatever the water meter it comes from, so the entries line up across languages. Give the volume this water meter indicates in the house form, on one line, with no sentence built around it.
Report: 11.59 ft³
